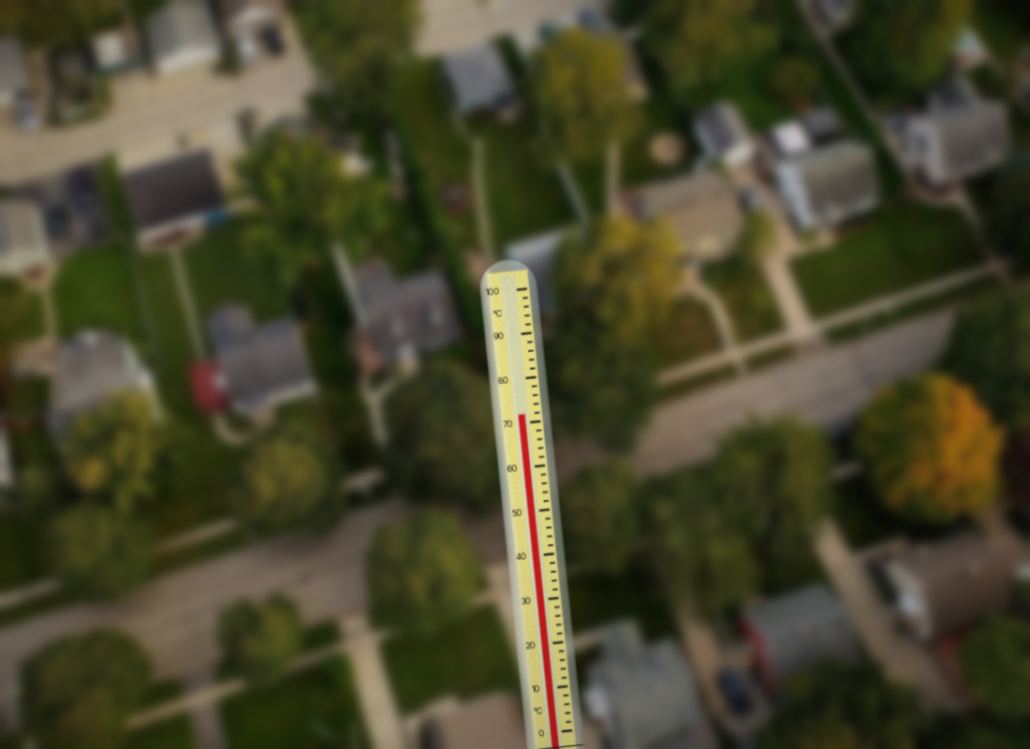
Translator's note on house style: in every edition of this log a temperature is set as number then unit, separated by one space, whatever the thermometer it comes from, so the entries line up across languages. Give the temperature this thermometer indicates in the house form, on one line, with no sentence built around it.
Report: 72 °C
